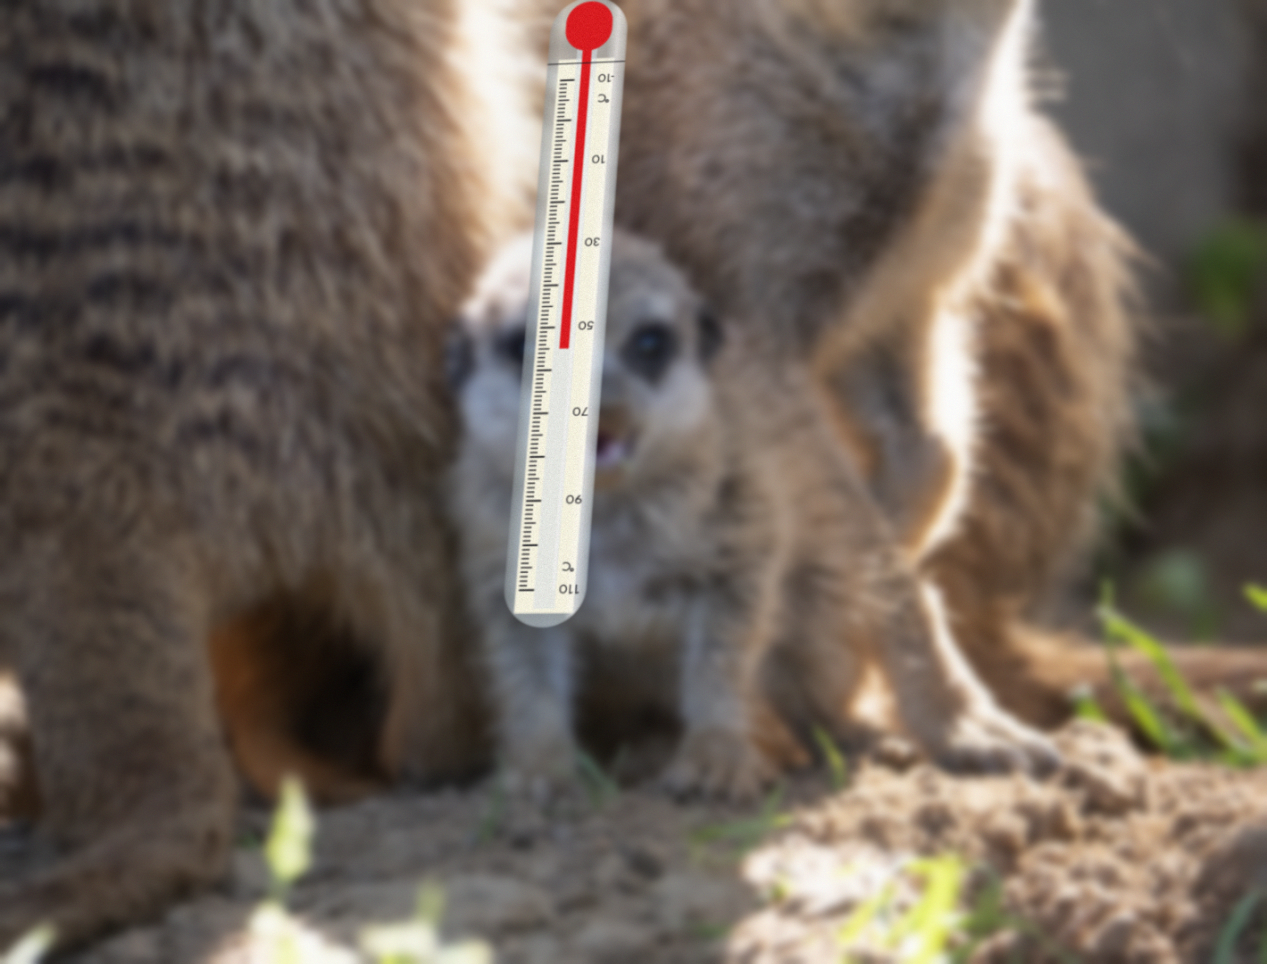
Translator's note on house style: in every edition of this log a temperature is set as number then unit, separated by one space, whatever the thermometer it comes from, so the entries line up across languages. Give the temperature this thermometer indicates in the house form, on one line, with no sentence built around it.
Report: 55 °C
